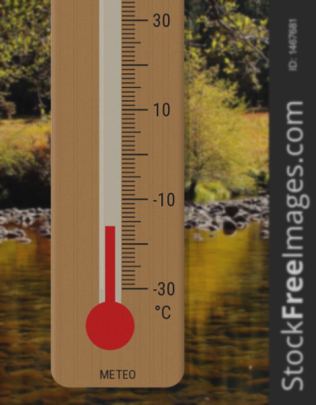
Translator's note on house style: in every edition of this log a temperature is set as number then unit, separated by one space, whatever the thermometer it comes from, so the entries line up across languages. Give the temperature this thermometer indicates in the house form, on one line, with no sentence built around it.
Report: -16 °C
